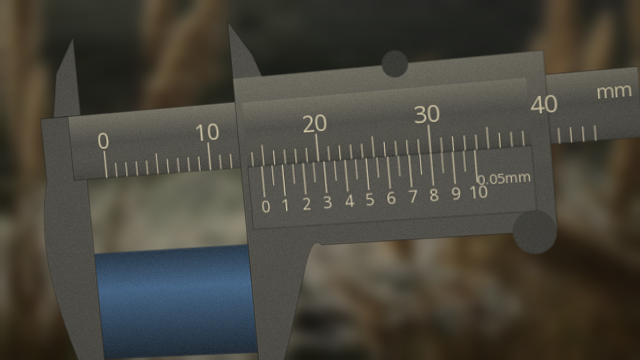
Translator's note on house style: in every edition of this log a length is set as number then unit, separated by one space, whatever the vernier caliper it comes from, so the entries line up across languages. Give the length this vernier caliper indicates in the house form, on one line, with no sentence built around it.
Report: 14.8 mm
